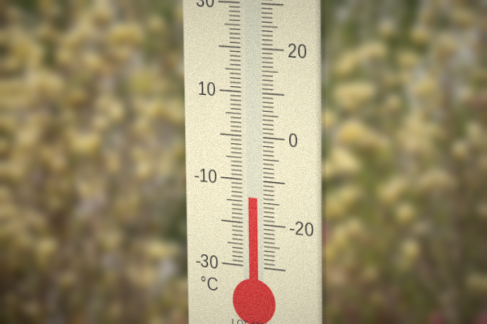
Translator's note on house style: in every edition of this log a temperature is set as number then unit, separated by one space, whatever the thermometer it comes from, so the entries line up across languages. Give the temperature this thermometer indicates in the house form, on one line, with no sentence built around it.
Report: -14 °C
